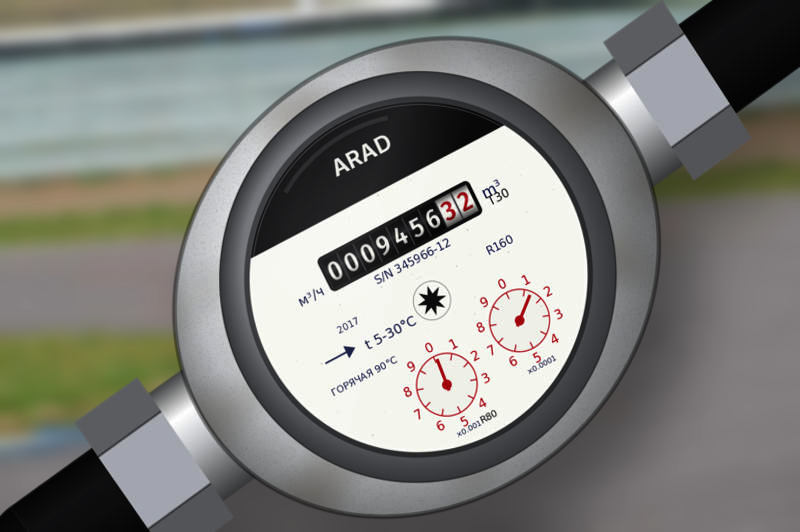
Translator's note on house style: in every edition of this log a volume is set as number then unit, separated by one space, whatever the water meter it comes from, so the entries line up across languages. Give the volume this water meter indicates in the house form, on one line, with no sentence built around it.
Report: 9456.3201 m³
